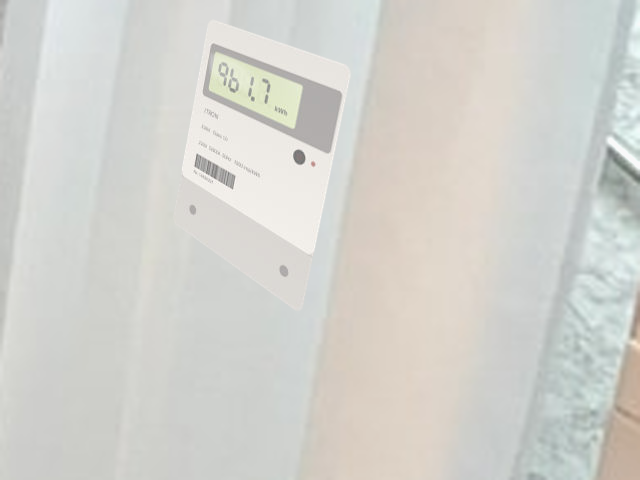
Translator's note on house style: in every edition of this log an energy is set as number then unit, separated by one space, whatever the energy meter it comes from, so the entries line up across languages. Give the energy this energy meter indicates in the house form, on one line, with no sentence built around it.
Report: 961.7 kWh
